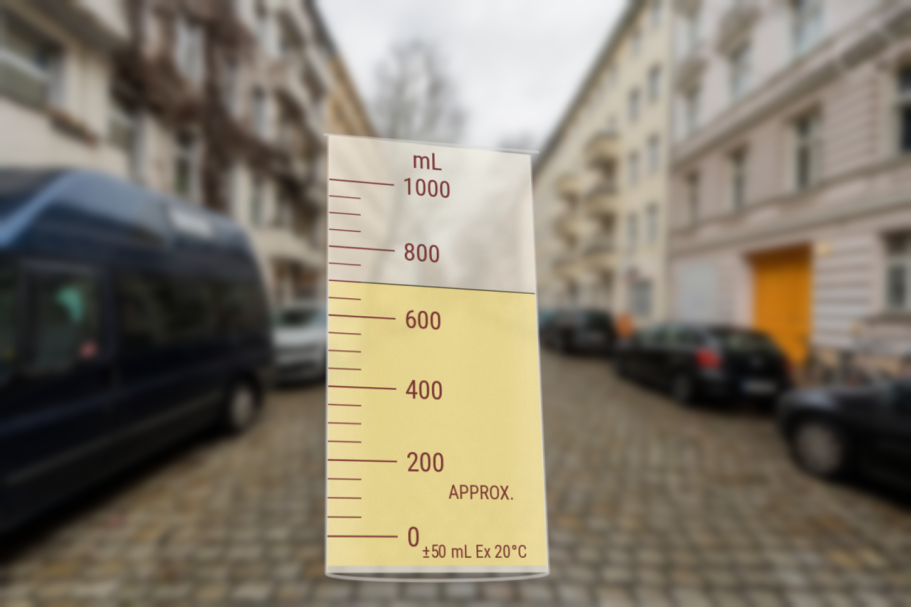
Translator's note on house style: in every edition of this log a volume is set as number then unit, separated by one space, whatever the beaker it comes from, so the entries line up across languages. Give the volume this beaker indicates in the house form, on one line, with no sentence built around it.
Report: 700 mL
